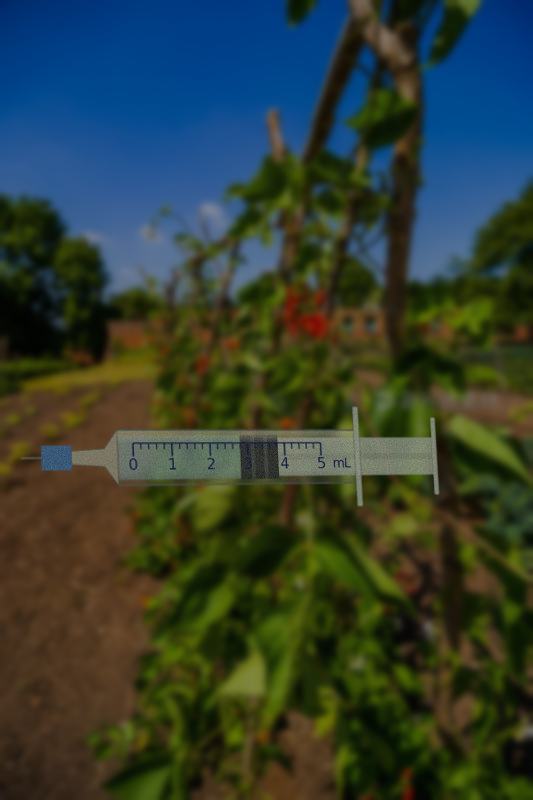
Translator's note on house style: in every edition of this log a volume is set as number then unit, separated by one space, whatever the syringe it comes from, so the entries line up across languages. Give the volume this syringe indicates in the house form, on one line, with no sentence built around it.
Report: 2.8 mL
